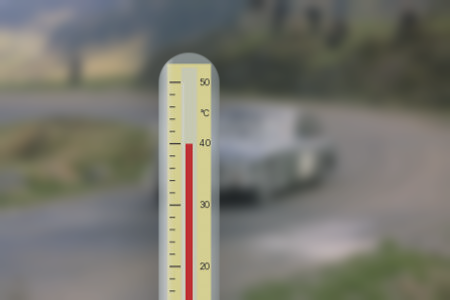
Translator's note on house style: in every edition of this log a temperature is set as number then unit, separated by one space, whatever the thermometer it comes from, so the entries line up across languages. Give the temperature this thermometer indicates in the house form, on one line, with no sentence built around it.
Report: 40 °C
